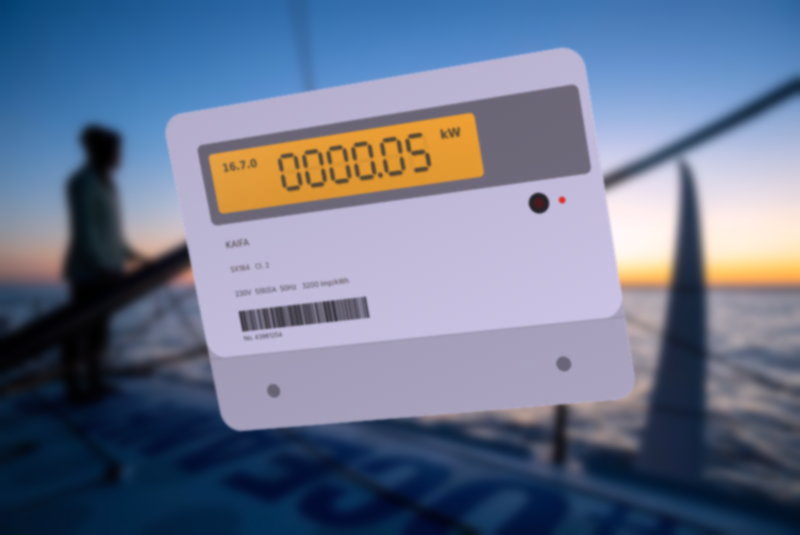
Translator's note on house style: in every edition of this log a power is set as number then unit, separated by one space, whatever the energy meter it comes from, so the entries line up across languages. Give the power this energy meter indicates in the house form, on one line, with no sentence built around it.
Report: 0.05 kW
